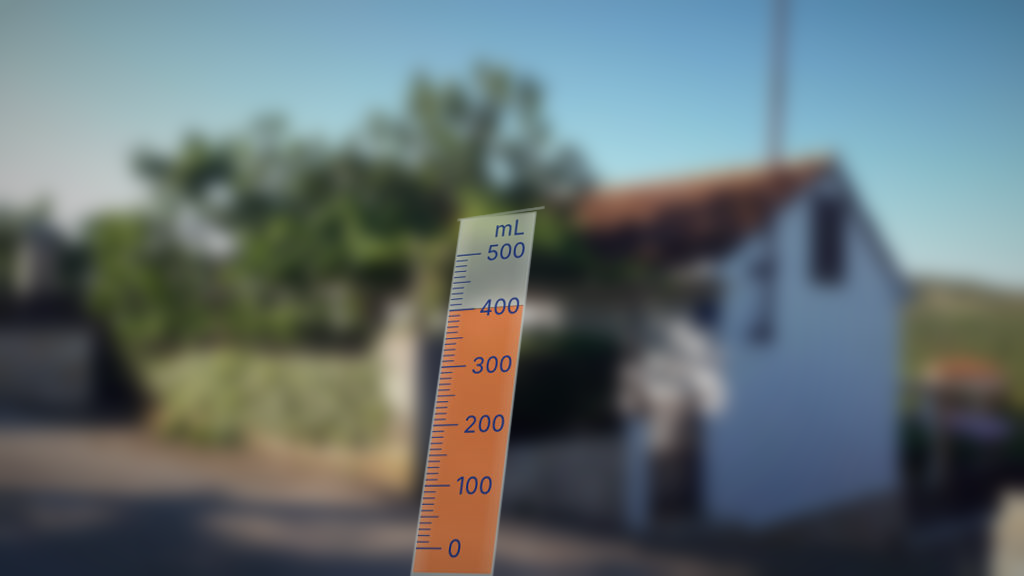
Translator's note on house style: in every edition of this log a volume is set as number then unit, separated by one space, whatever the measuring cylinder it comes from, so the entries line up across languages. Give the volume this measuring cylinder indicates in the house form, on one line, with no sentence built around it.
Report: 400 mL
